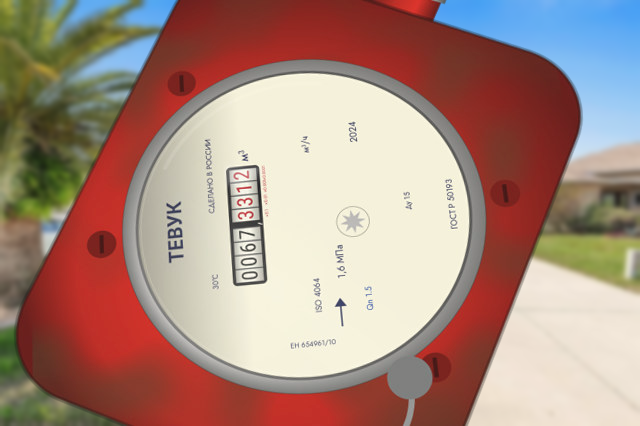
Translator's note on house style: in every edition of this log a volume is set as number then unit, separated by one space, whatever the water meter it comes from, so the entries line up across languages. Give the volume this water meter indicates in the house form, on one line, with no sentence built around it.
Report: 67.3312 m³
